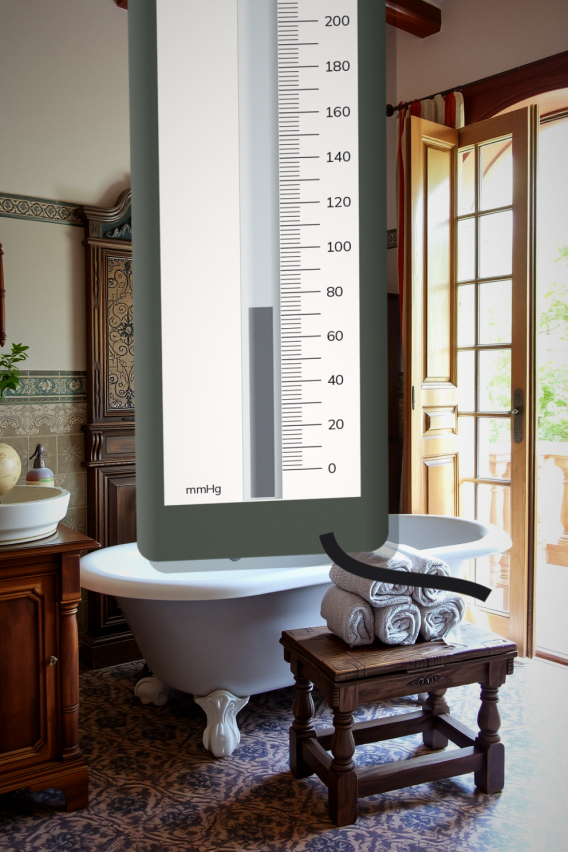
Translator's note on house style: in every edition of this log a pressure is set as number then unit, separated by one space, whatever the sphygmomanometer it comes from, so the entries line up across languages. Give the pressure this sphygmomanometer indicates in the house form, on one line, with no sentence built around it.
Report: 74 mmHg
